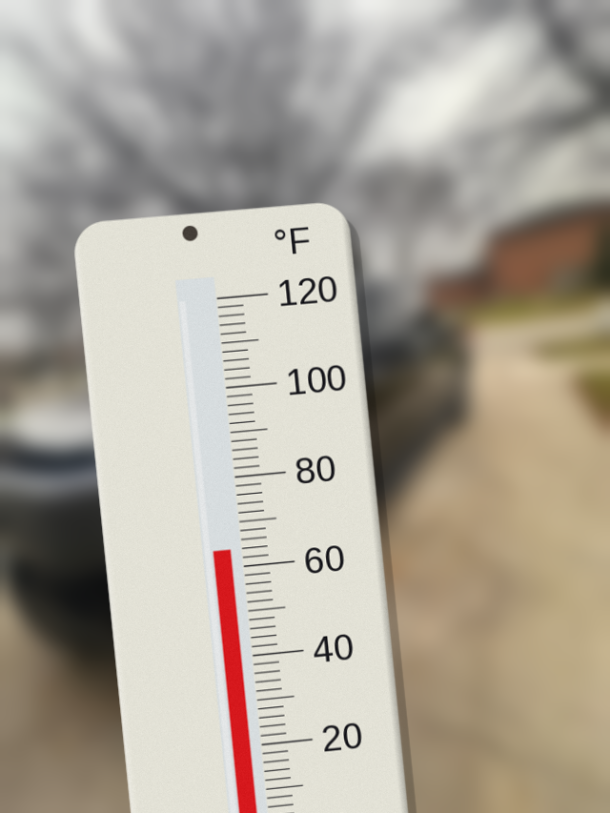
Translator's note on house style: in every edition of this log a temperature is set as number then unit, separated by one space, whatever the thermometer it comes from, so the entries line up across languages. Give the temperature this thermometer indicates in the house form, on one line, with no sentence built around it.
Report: 64 °F
